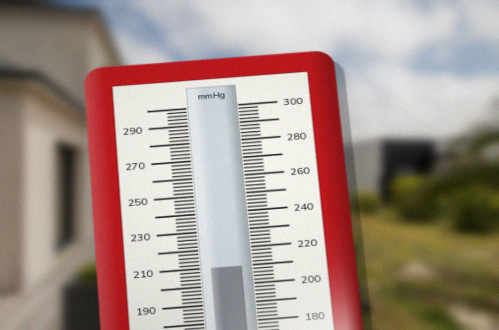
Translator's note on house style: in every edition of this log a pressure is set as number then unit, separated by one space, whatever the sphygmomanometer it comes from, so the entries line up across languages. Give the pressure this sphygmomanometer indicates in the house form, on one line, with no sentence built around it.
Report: 210 mmHg
